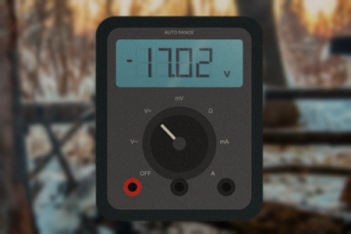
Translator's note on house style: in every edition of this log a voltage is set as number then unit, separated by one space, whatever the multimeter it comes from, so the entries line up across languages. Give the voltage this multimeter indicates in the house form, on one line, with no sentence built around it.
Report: -17.02 V
